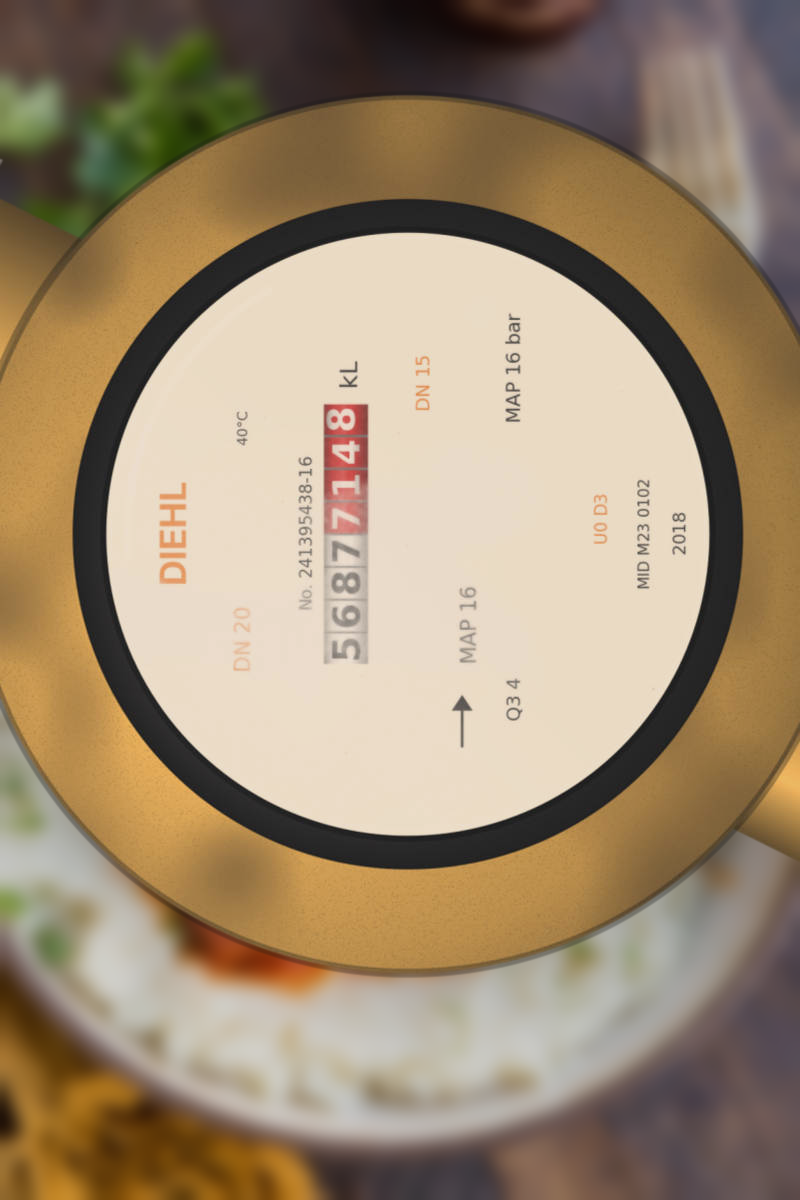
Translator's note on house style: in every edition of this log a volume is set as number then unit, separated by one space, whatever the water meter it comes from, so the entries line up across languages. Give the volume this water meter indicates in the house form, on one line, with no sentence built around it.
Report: 5687.7148 kL
